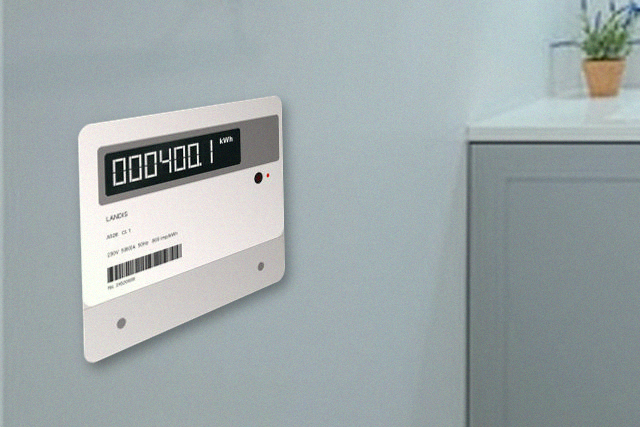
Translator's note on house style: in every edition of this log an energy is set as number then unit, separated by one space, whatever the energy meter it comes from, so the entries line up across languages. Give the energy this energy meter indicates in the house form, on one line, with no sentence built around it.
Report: 400.1 kWh
